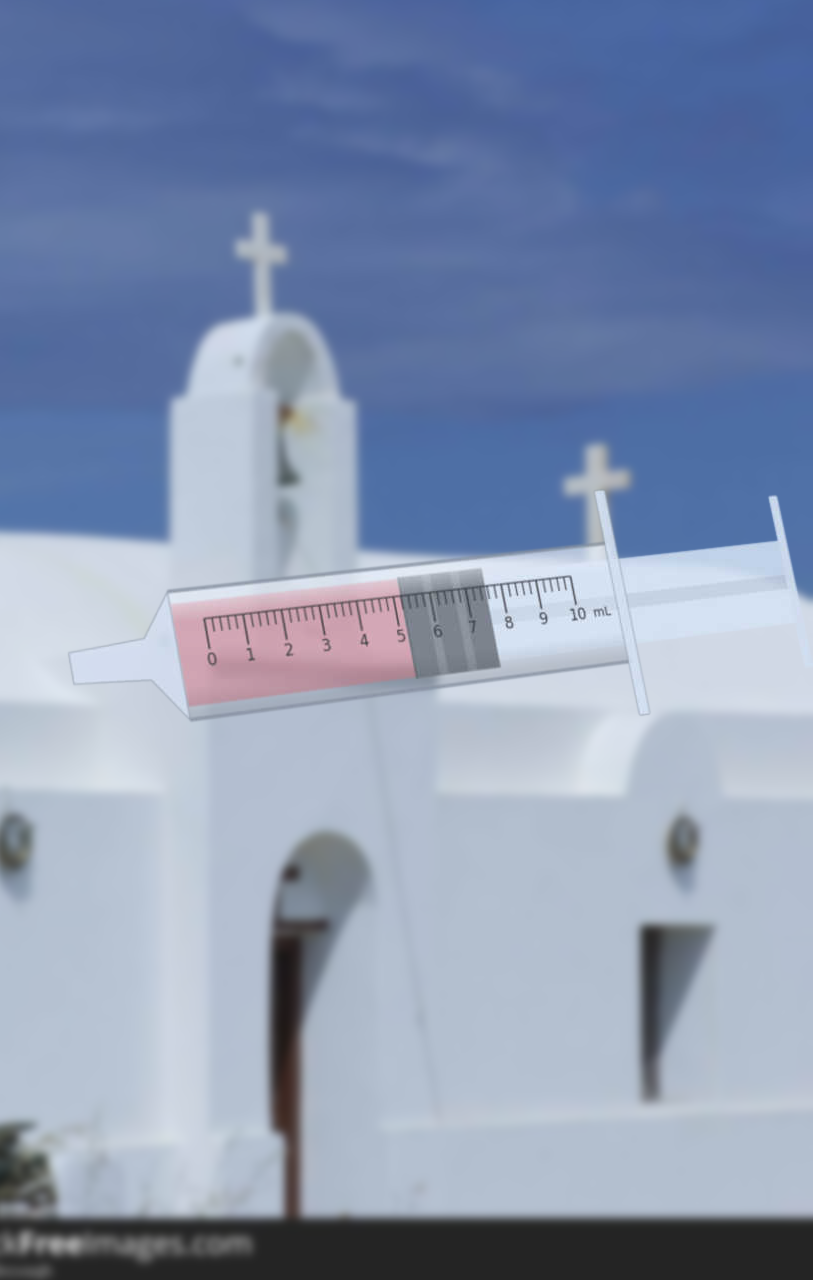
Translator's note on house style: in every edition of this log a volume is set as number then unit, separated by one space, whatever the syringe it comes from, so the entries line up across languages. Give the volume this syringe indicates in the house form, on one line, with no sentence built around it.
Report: 5.2 mL
